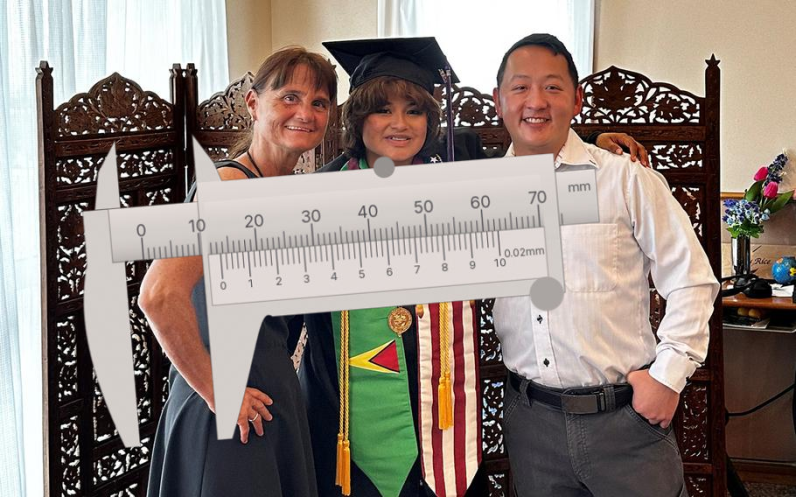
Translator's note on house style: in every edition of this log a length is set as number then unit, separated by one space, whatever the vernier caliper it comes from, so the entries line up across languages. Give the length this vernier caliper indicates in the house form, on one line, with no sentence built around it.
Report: 13.6 mm
